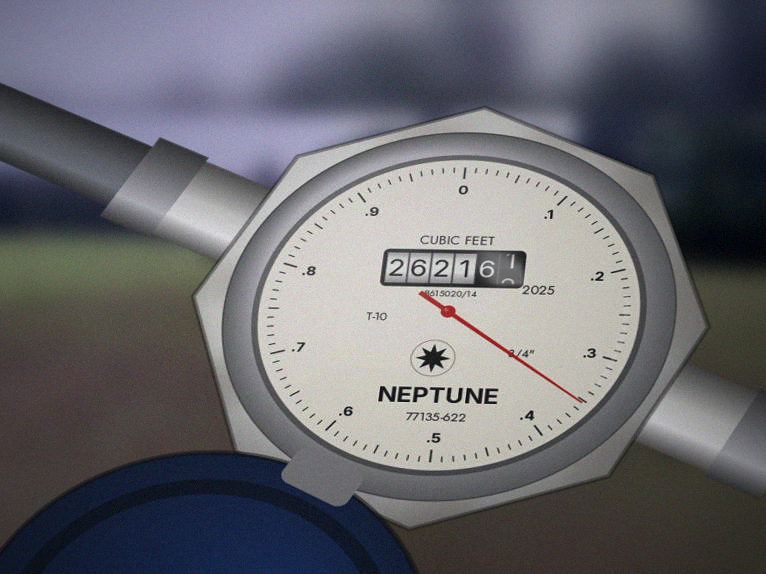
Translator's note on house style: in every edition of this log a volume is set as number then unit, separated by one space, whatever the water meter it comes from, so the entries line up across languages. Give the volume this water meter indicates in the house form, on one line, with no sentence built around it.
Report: 262161.35 ft³
